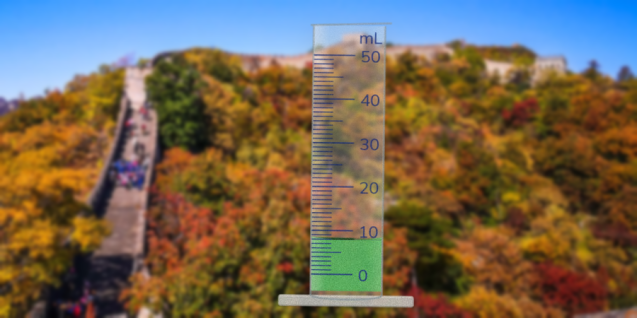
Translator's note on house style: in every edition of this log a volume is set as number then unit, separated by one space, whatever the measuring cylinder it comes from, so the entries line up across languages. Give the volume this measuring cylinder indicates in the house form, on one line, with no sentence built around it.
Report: 8 mL
